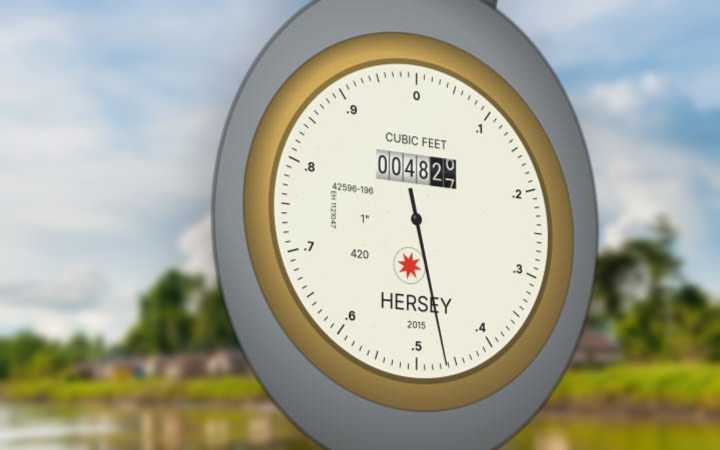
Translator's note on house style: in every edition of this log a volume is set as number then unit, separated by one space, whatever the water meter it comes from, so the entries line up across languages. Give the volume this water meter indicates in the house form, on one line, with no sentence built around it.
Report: 4826.46 ft³
